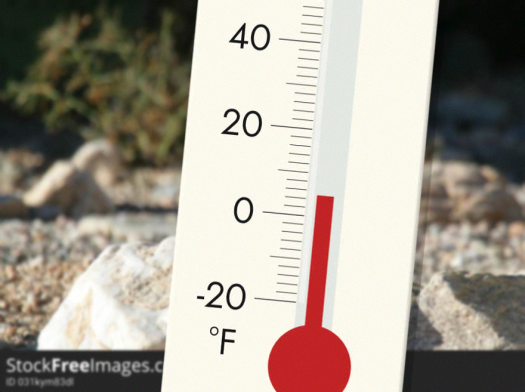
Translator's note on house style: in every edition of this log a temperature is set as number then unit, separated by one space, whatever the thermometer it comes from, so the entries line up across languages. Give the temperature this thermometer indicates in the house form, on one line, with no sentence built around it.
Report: 5 °F
